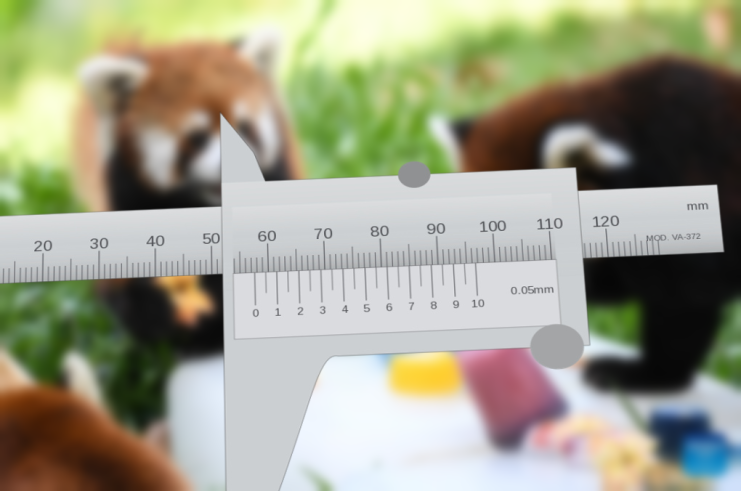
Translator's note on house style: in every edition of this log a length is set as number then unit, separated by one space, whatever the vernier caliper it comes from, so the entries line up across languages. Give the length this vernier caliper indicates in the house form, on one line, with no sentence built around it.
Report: 57.6 mm
